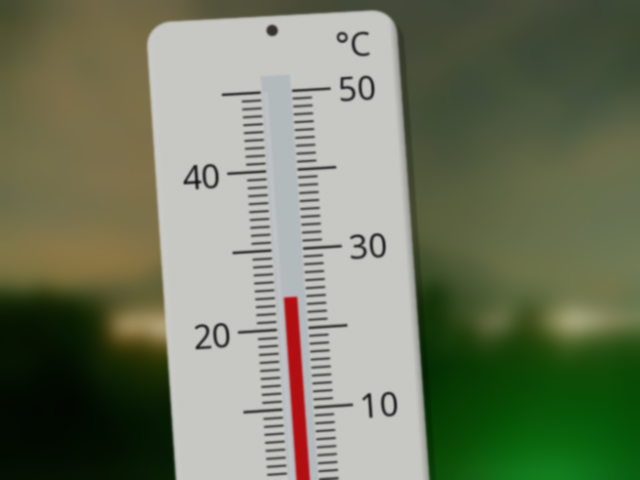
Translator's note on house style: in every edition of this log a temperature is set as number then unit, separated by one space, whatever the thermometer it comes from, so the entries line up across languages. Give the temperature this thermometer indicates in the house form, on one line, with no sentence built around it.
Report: 24 °C
